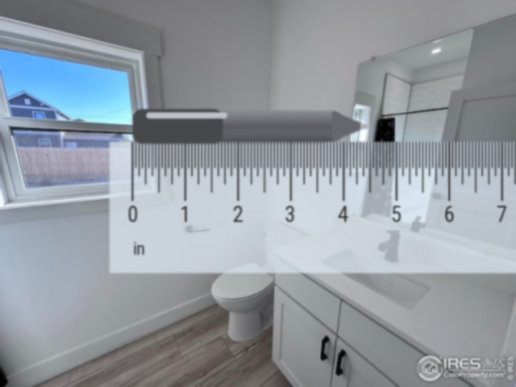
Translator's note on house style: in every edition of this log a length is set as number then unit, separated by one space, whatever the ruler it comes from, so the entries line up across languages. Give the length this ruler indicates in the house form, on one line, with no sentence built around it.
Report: 4.5 in
